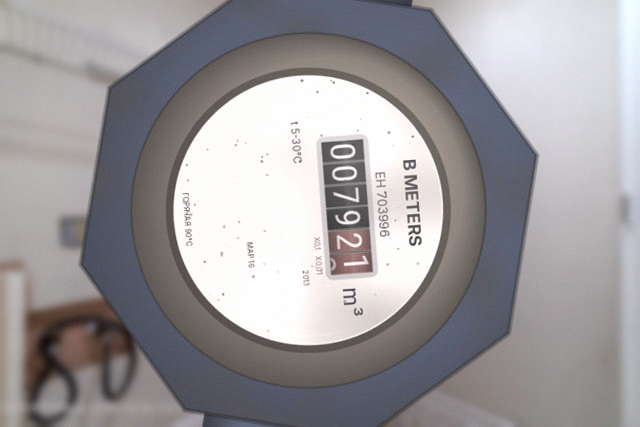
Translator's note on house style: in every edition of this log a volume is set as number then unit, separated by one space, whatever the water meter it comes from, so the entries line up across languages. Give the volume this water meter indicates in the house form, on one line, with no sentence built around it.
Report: 79.21 m³
